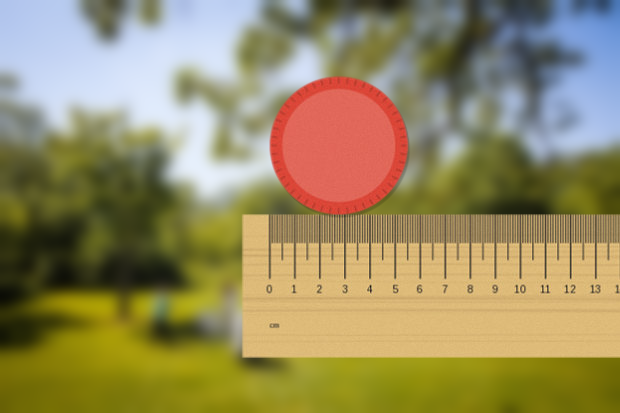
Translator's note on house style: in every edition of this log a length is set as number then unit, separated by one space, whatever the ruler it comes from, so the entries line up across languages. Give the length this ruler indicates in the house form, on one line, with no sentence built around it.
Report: 5.5 cm
